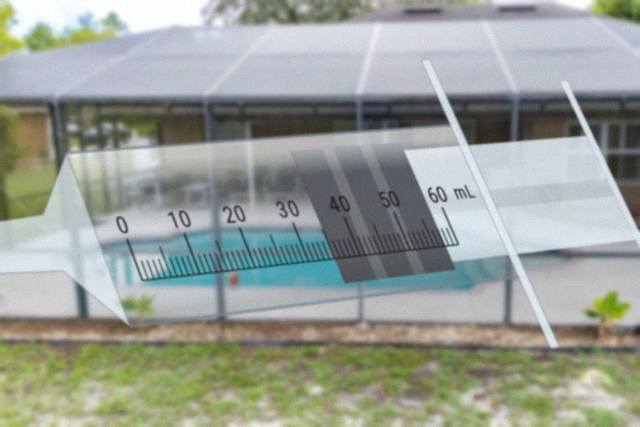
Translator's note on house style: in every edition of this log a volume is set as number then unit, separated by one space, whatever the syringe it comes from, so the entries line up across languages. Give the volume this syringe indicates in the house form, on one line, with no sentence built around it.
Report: 35 mL
